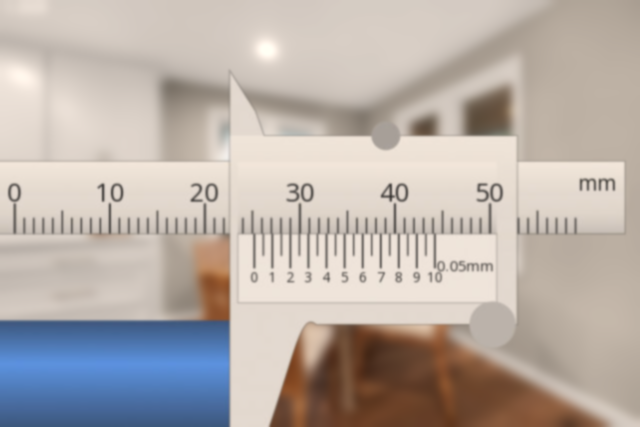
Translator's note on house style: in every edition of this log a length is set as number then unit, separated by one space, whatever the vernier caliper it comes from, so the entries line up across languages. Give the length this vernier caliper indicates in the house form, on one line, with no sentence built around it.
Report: 25.2 mm
